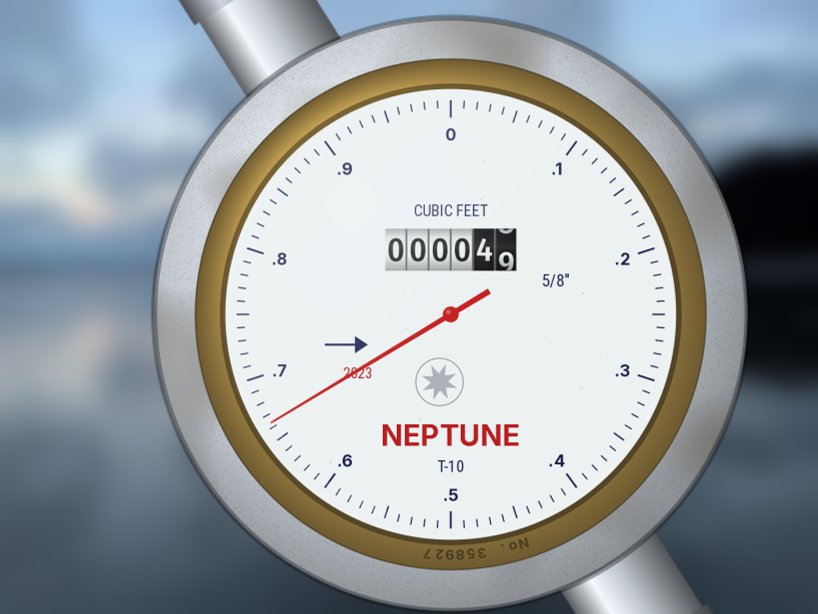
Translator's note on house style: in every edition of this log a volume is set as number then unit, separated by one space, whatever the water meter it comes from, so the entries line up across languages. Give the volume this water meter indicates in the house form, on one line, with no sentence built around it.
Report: 48.66 ft³
